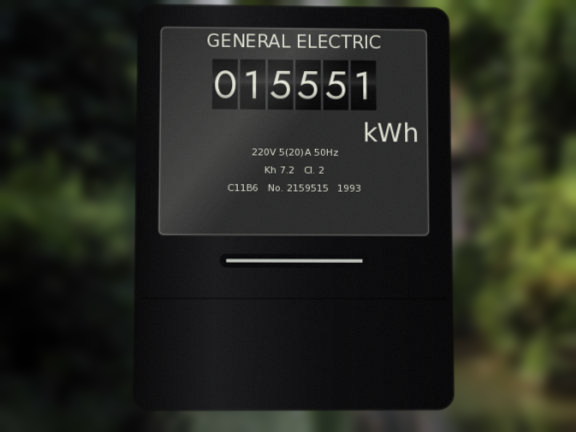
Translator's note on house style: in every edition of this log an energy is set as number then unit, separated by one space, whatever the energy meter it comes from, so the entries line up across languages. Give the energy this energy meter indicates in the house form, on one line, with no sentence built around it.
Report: 15551 kWh
